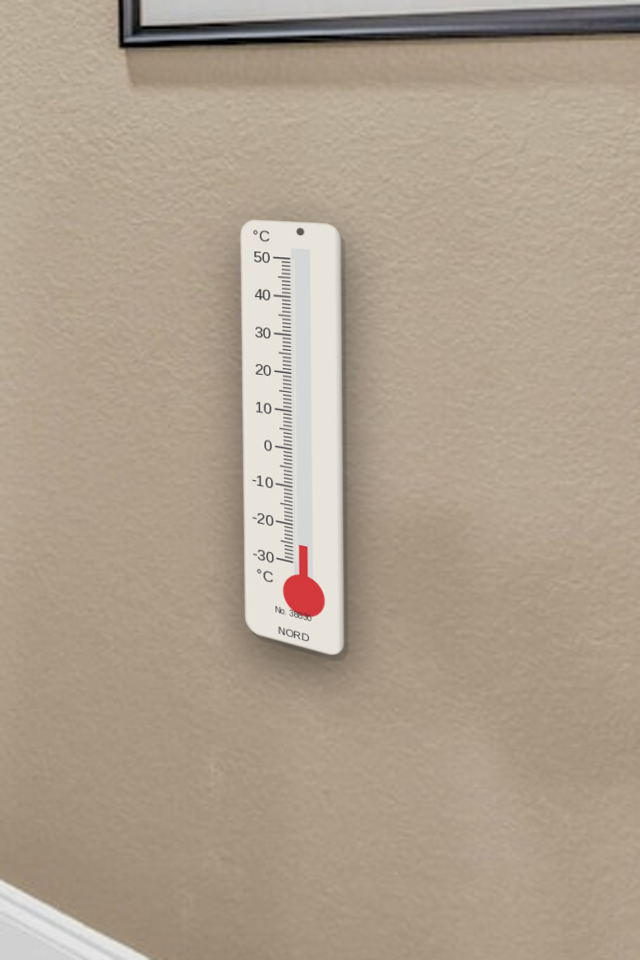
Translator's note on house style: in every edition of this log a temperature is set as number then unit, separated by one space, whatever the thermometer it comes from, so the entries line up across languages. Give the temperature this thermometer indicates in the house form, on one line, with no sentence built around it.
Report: -25 °C
